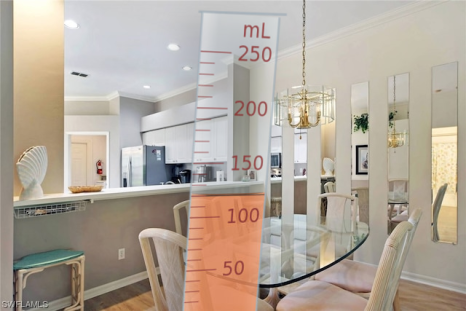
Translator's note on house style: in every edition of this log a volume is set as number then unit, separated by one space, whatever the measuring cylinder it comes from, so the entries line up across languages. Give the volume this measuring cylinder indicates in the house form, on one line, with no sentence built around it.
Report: 120 mL
